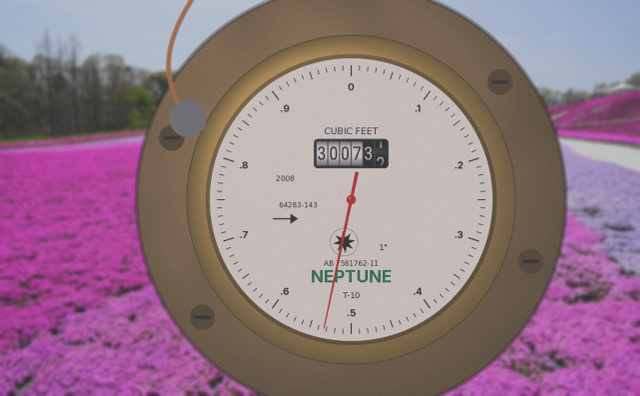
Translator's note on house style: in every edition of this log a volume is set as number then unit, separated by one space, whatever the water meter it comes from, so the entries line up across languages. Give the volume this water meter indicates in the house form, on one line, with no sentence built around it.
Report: 300731.53 ft³
